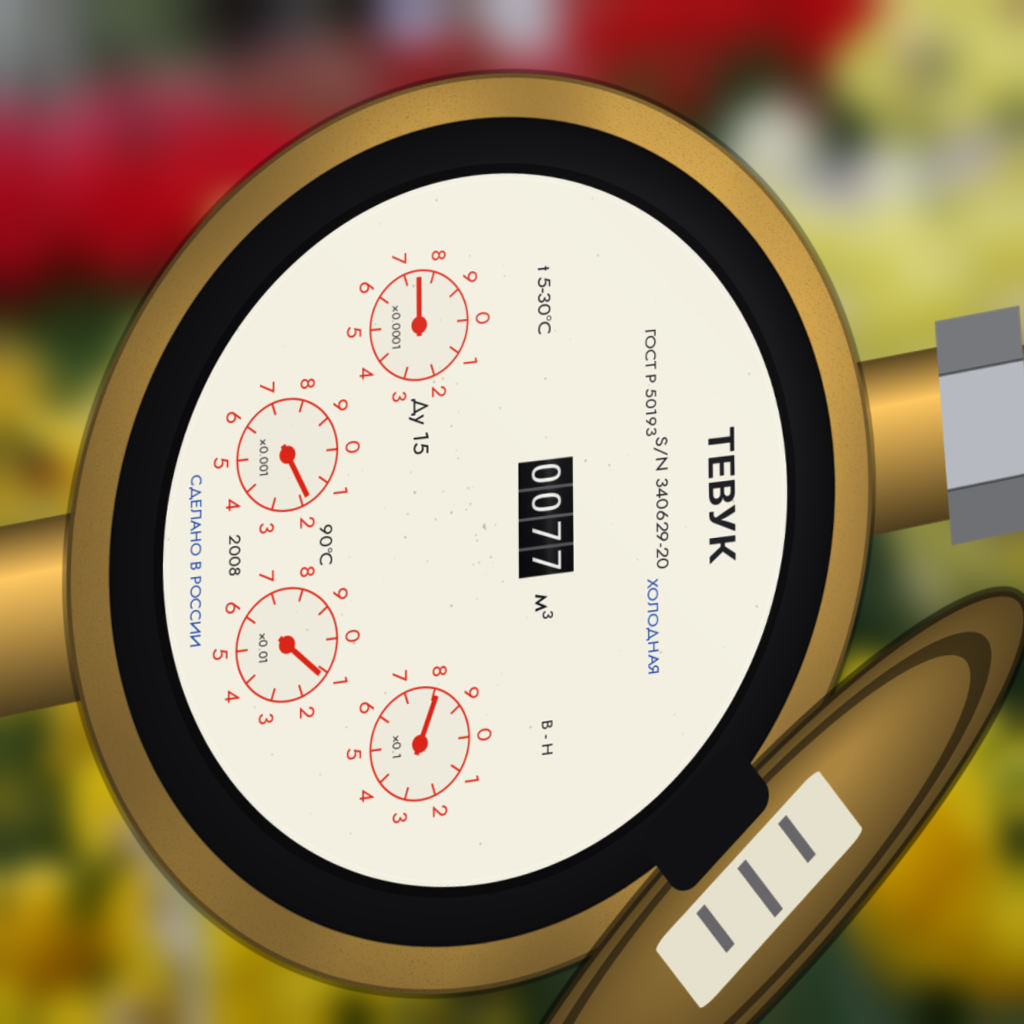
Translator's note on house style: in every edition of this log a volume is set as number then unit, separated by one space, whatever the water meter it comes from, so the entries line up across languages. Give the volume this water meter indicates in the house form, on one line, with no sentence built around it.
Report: 77.8117 m³
